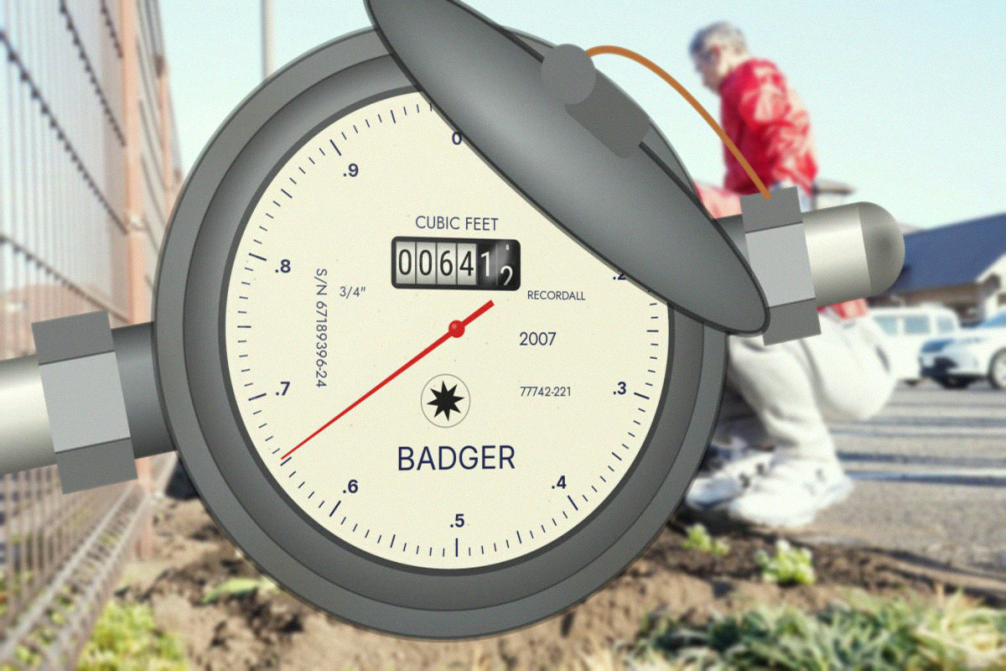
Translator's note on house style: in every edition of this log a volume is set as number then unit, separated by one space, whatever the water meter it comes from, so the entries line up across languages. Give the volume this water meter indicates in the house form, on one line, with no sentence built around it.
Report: 6411.65 ft³
